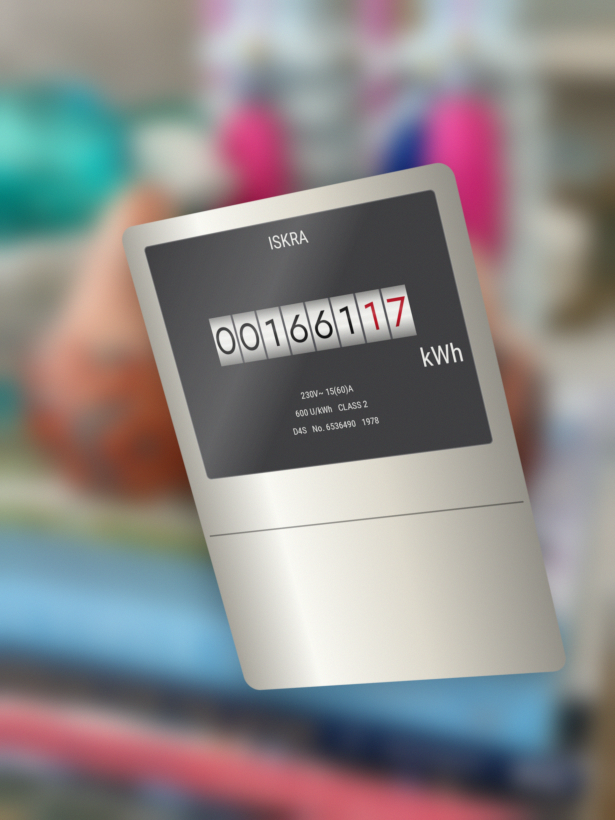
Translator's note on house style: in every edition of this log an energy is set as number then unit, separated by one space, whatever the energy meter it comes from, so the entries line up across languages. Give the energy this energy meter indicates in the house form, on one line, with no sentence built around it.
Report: 1661.17 kWh
